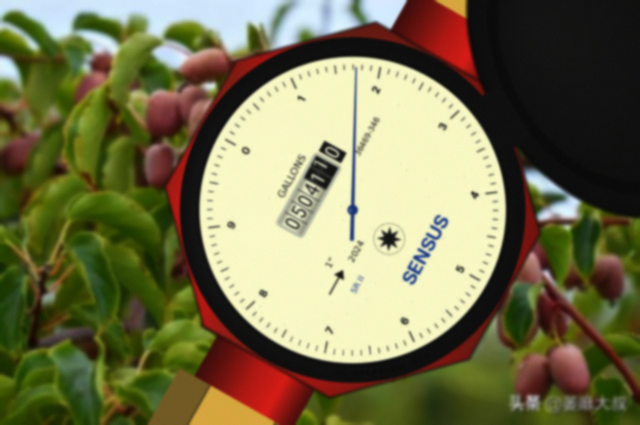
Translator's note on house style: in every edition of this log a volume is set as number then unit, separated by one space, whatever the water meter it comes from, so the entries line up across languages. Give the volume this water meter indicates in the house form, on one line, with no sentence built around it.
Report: 504111.7 gal
